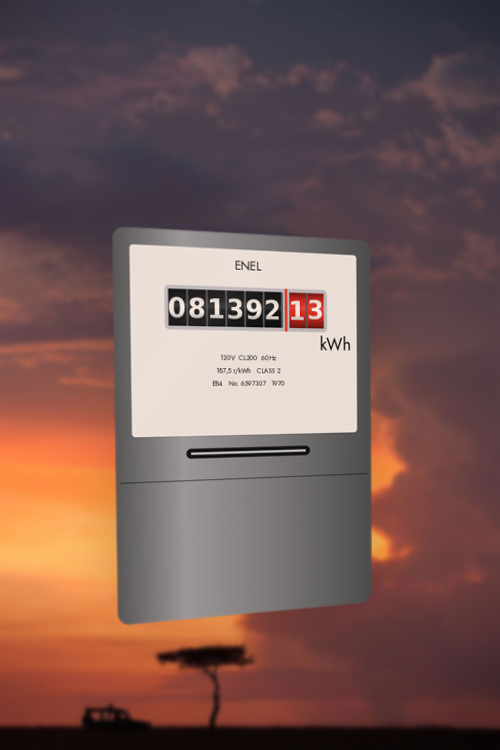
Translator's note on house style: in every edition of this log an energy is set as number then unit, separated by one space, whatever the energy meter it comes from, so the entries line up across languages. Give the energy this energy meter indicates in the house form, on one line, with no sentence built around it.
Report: 81392.13 kWh
